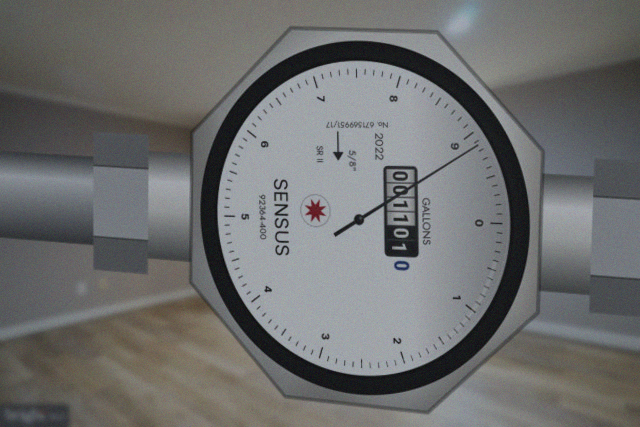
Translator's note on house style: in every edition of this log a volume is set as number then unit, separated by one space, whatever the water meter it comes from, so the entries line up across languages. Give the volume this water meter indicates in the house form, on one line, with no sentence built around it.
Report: 11009.1 gal
